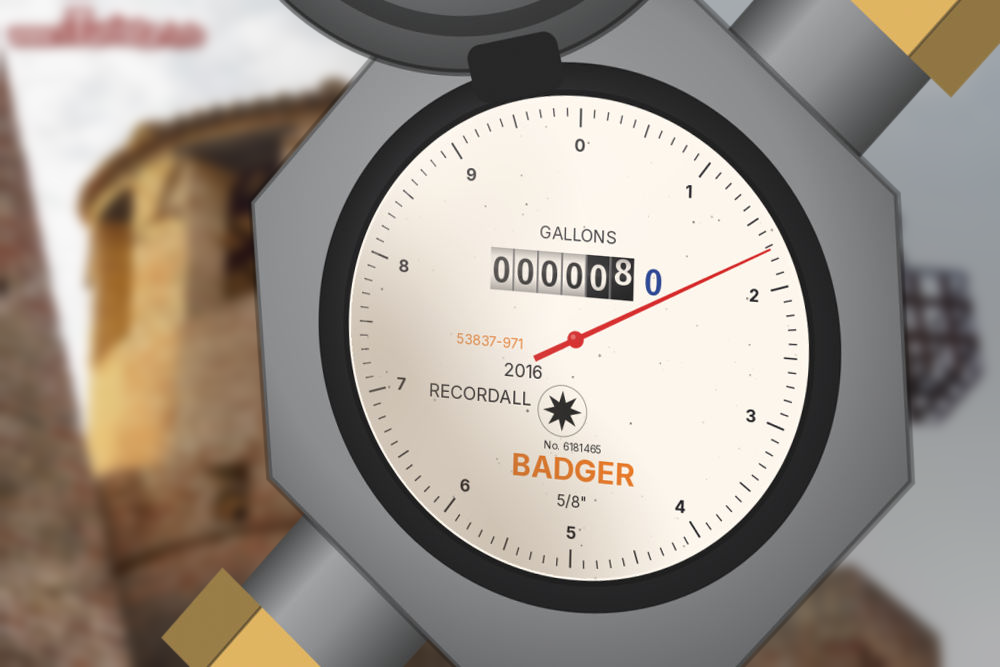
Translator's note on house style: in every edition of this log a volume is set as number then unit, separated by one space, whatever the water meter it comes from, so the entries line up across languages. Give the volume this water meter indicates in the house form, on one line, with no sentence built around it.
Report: 81.7 gal
